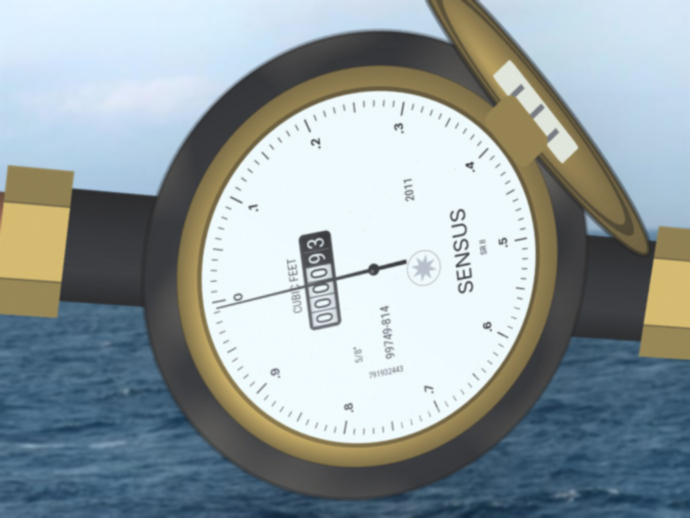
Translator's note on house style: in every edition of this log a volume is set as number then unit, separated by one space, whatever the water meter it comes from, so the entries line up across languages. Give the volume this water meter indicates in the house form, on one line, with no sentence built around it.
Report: 92.99 ft³
